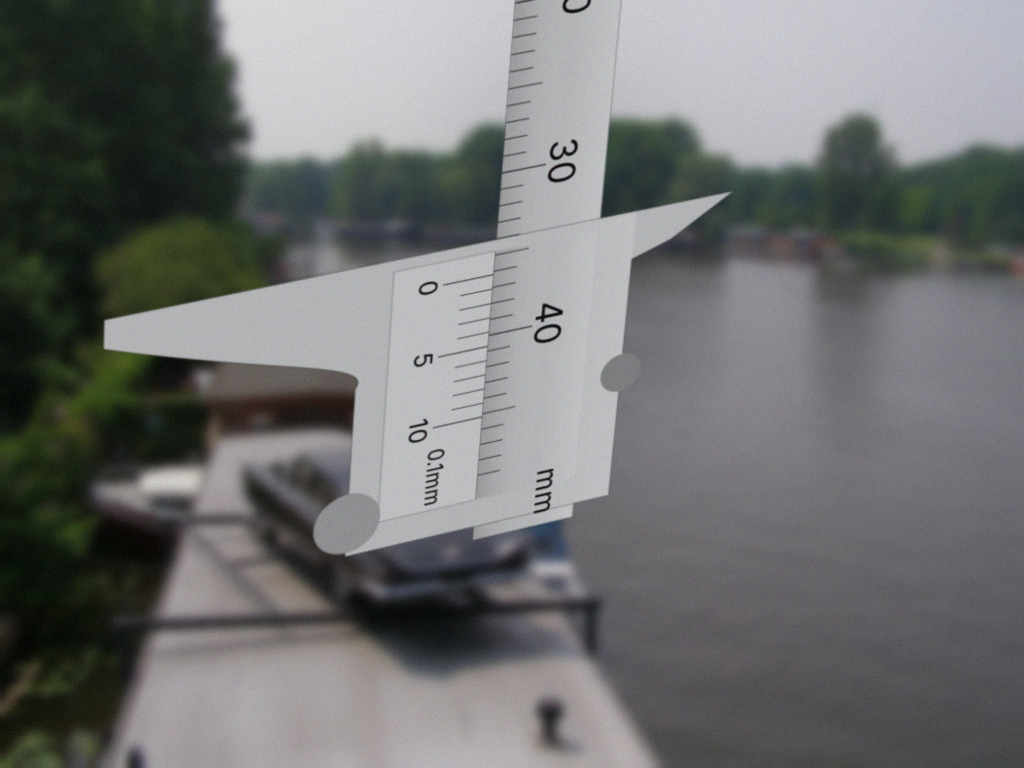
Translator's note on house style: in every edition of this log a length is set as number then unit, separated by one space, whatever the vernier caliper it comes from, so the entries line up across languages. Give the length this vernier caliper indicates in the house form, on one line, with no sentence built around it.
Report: 36.2 mm
